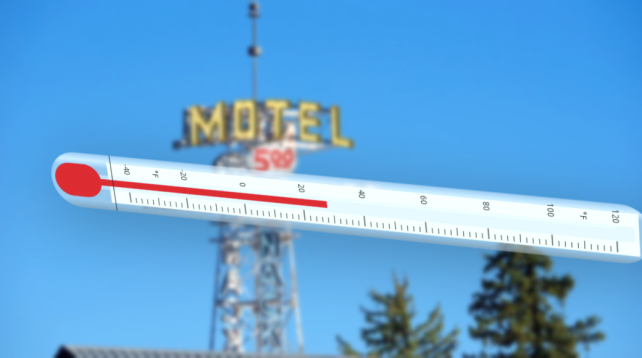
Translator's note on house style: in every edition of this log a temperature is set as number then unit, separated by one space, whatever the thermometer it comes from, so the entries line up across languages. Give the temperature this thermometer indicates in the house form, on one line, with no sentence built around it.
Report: 28 °F
